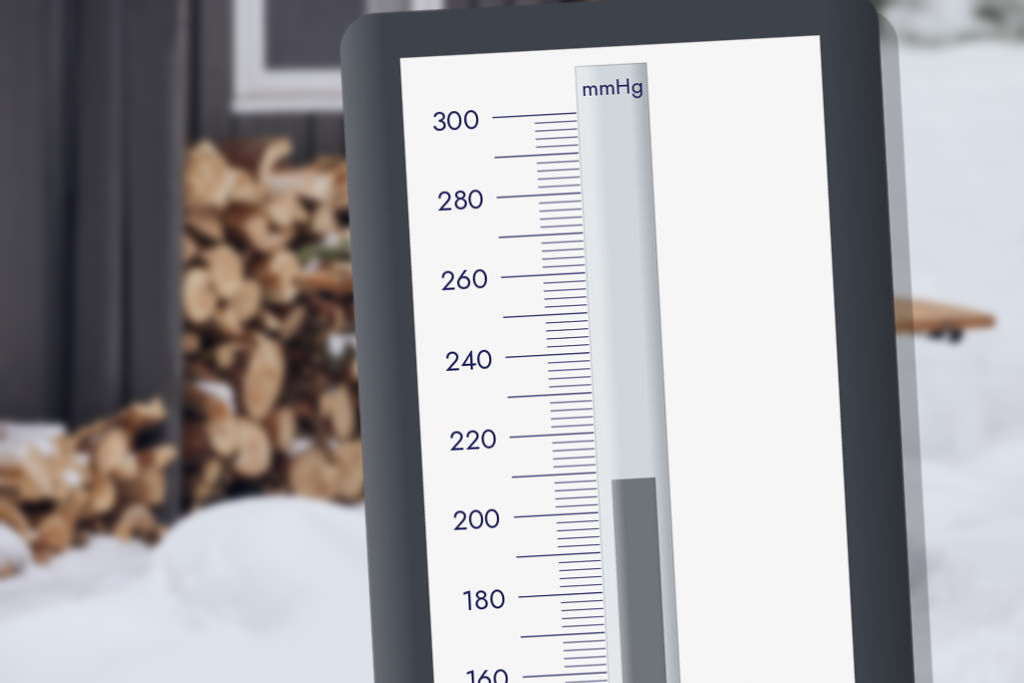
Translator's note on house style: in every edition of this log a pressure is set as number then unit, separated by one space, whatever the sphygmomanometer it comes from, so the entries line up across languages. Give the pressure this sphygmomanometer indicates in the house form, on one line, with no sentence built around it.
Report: 208 mmHg
